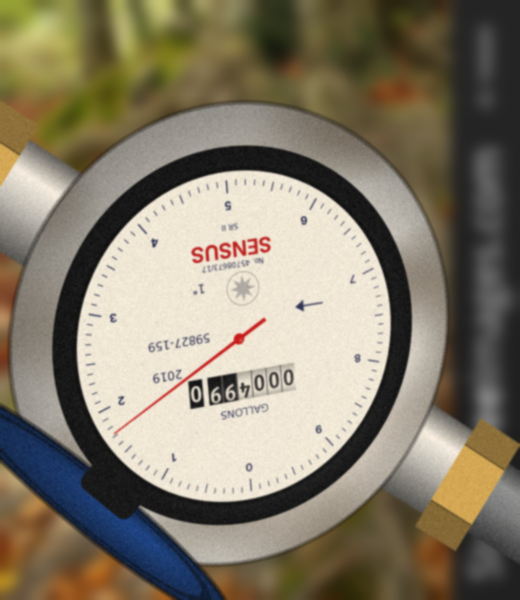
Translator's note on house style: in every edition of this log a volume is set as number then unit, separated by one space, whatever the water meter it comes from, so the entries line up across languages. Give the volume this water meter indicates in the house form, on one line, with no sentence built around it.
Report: 4991.7 gal
